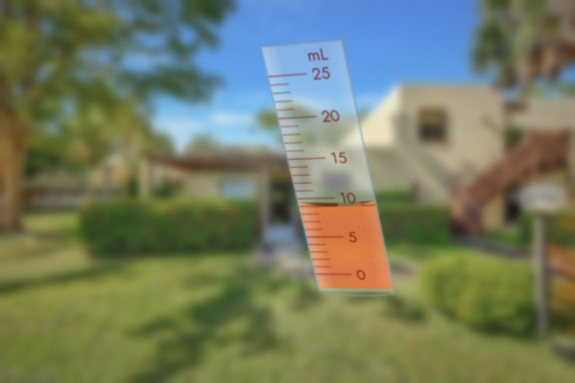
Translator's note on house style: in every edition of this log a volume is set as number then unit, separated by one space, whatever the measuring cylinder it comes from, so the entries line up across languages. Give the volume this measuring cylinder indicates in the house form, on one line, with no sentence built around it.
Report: 9 mL
